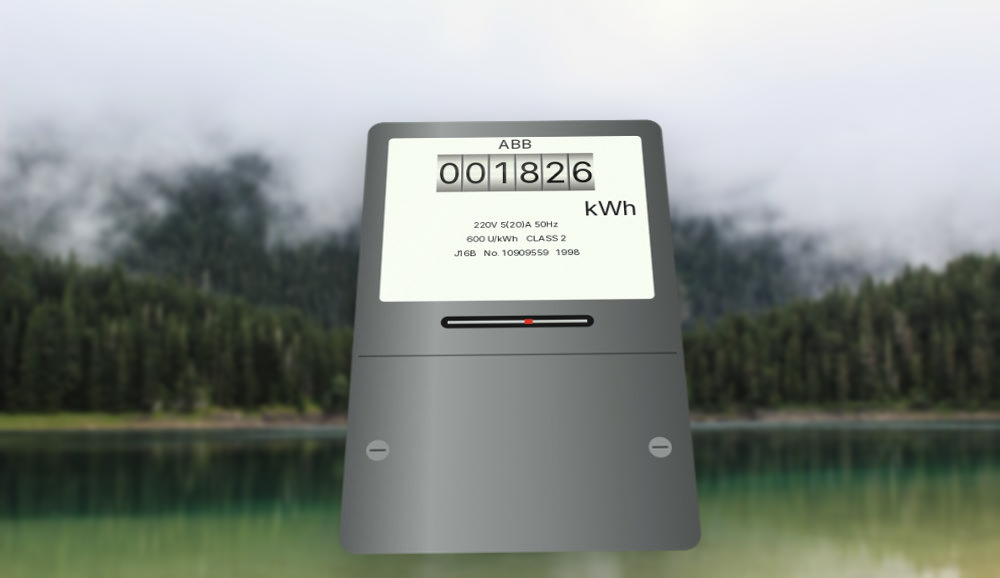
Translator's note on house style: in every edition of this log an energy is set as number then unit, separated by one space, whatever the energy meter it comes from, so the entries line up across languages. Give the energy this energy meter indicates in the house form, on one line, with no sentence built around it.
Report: 1826 kWh
